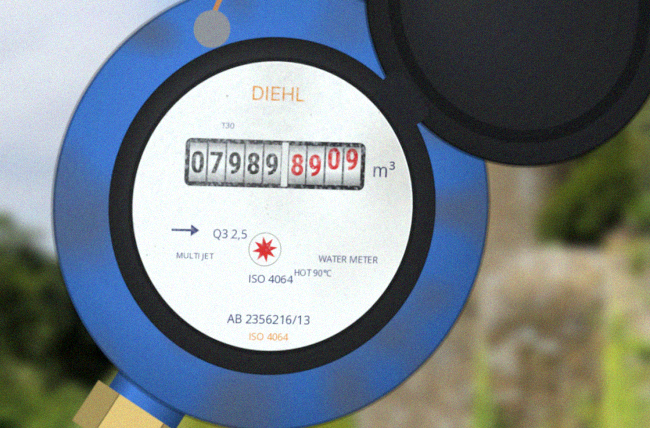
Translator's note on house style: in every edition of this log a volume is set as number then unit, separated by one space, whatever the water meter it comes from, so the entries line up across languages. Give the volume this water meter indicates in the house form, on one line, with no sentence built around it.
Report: 7989.8909 m³
